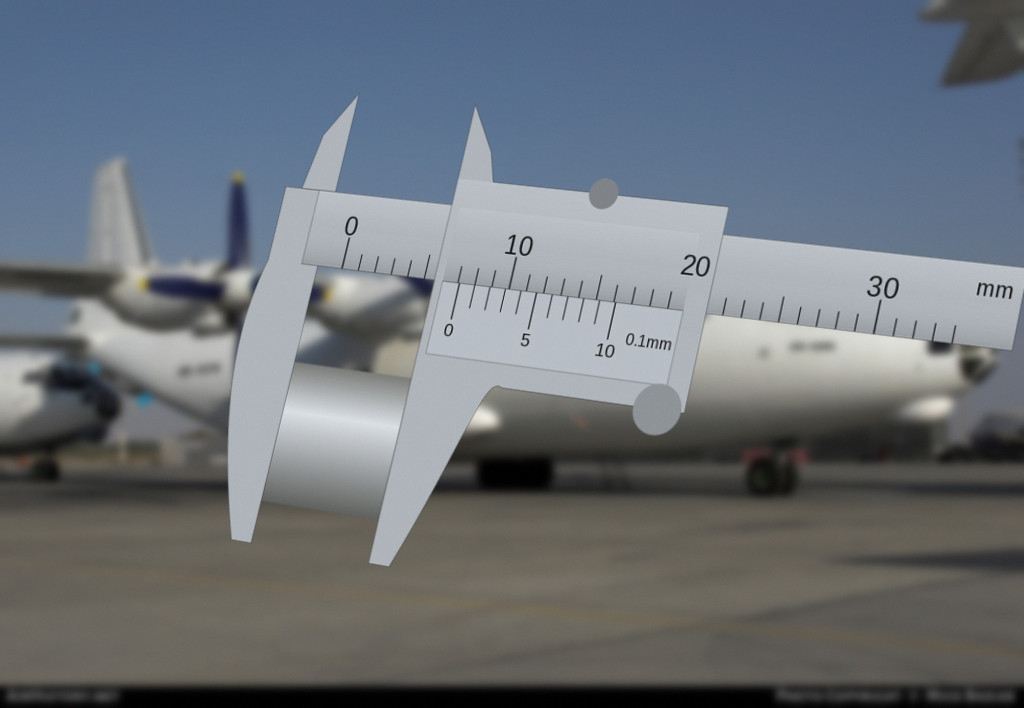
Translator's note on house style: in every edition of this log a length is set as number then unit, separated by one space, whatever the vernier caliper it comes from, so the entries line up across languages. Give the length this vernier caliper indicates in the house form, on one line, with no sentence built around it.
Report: 7.1 mm
